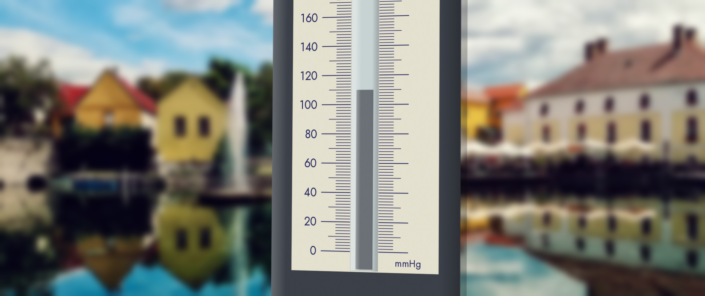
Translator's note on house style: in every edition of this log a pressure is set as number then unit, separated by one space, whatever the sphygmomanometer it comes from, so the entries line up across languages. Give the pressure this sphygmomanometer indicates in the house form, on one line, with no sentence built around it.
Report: 110 mmHg
